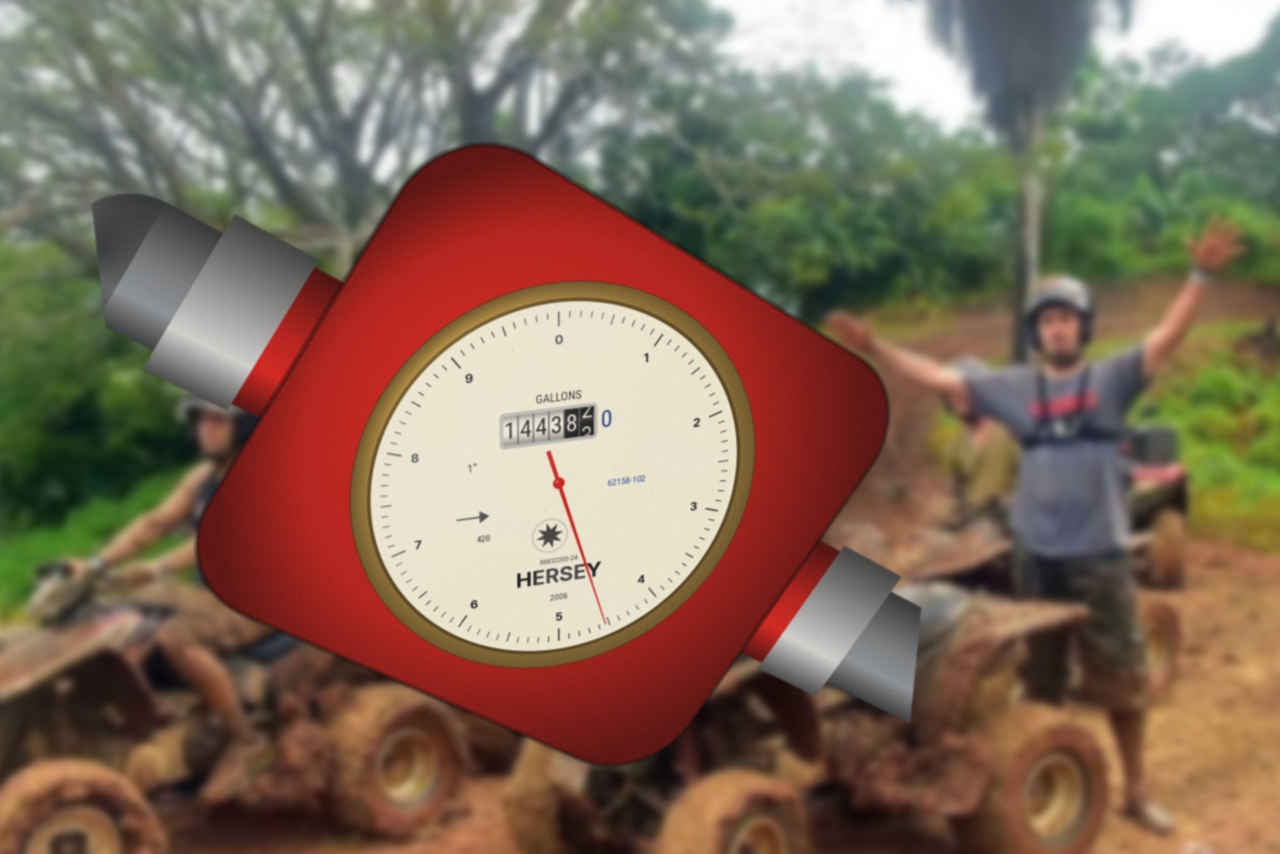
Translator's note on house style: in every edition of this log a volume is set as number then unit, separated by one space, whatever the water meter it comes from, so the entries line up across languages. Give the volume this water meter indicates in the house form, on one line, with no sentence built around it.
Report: 1443824.5 gal
